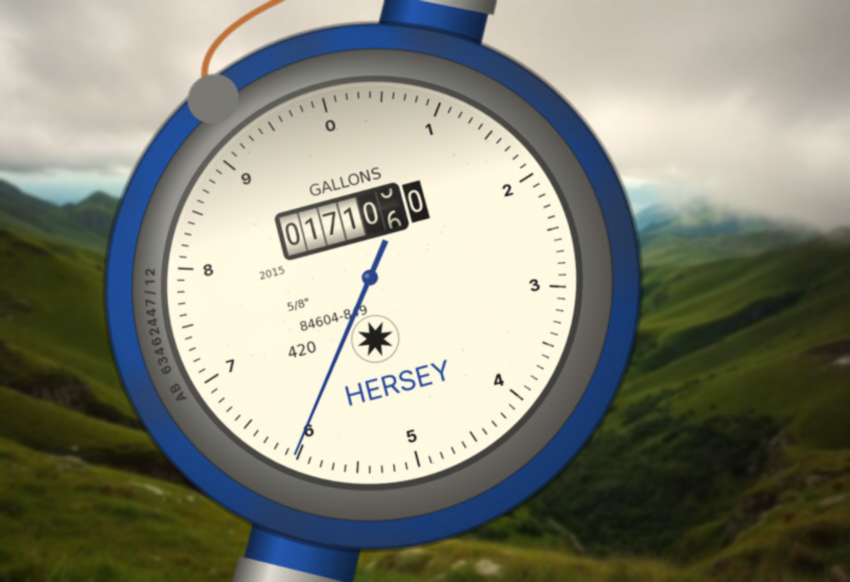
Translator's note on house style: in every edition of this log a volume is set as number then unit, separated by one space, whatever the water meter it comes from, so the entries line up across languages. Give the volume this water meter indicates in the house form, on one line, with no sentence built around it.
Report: 171056.0 gal
